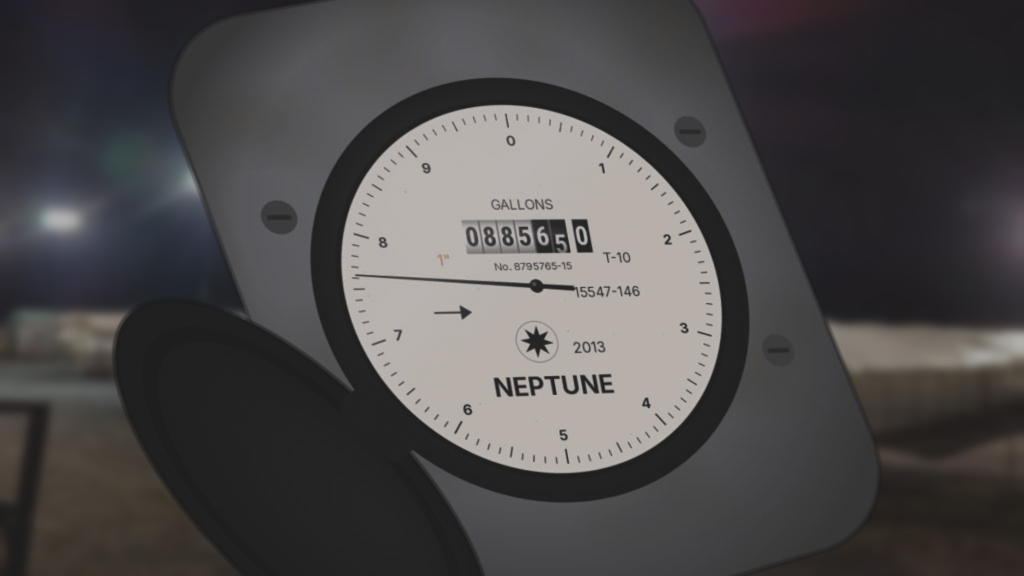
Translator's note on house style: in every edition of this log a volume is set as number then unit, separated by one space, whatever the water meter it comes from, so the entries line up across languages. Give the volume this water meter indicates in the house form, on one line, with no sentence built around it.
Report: 885647.6 gal
